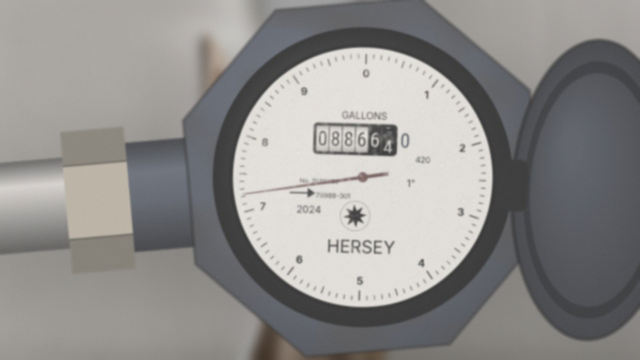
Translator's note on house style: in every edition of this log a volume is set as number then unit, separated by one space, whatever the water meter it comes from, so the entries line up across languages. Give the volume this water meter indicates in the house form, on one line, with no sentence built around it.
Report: 886637.2 gal
